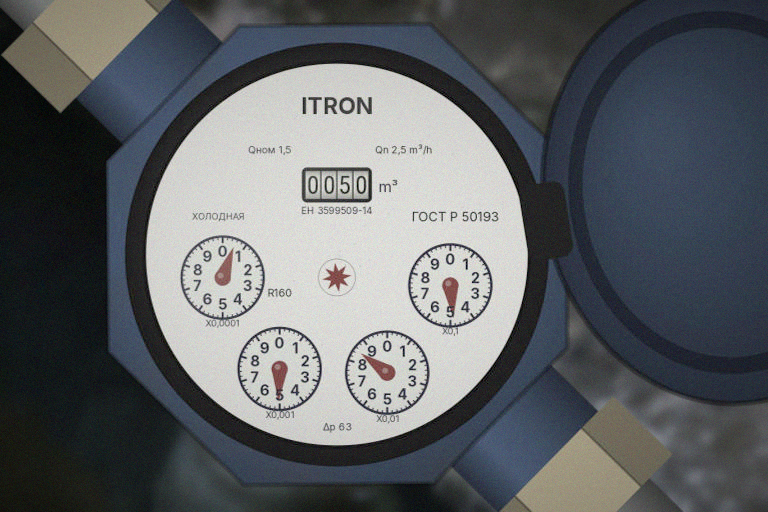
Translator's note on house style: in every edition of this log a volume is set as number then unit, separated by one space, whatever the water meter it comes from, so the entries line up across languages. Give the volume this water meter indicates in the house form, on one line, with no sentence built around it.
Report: 50.4850 m³
